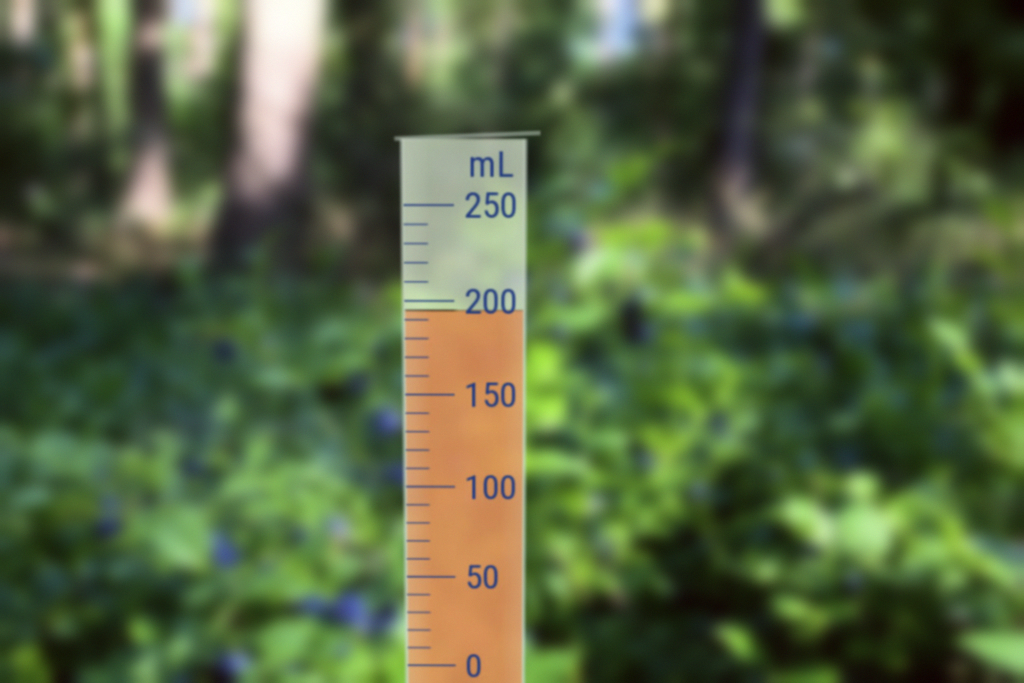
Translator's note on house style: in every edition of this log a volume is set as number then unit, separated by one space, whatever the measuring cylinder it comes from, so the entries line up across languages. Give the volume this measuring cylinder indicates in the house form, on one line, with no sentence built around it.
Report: 195 mL
